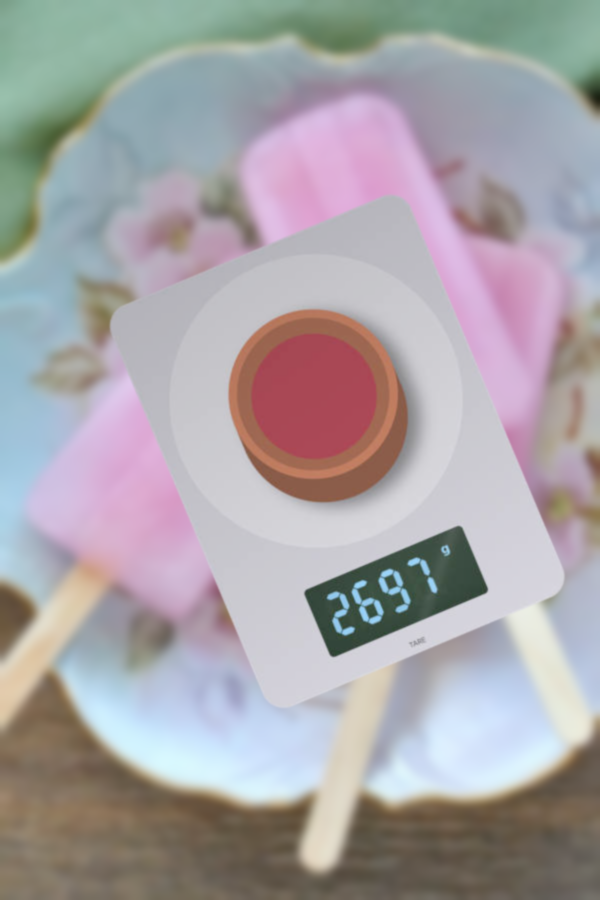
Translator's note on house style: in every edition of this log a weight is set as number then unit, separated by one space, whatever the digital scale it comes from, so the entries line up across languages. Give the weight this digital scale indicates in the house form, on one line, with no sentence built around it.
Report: 2697 g
